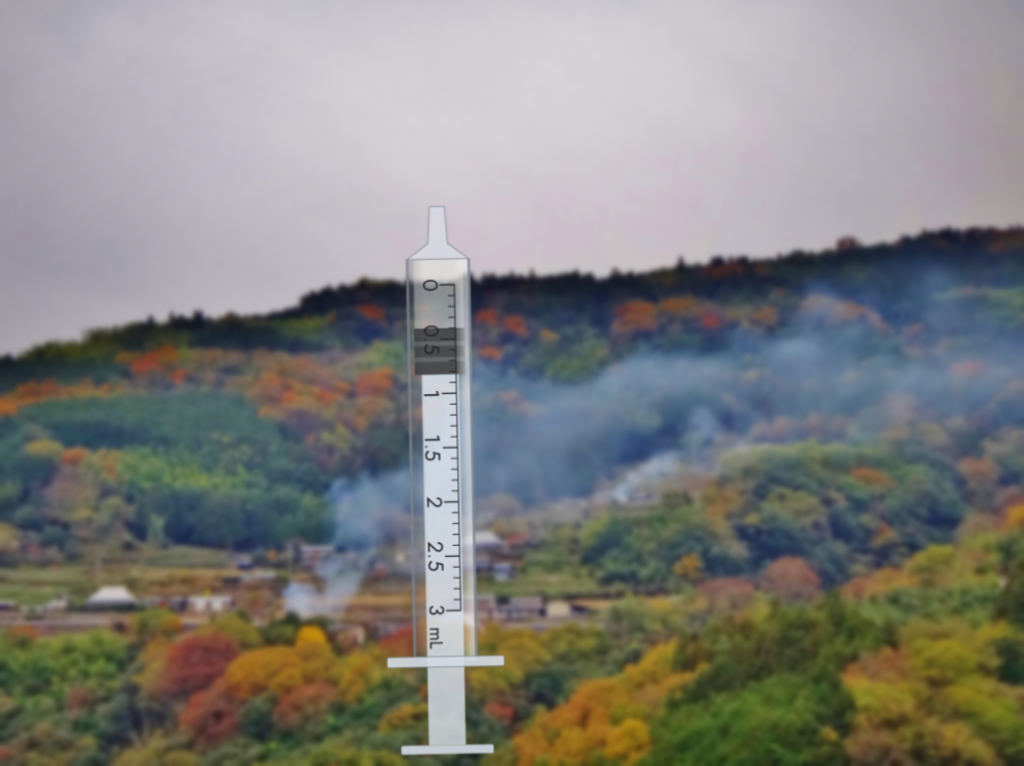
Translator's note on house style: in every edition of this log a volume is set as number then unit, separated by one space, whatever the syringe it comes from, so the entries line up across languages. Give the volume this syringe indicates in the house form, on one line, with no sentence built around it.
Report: 0.4 mL
